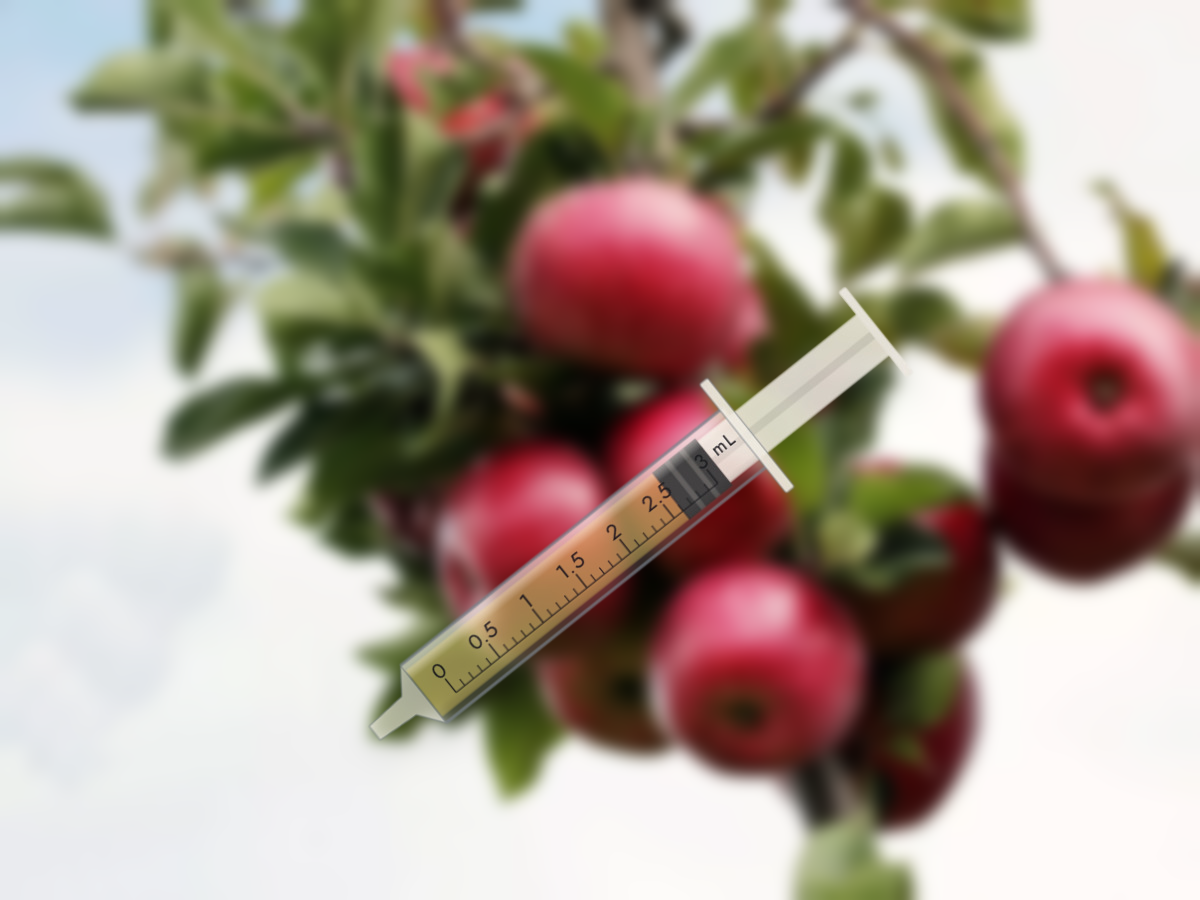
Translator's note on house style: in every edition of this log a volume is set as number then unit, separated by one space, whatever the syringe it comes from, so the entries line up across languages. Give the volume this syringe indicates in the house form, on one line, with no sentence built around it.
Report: 2.6 mL
